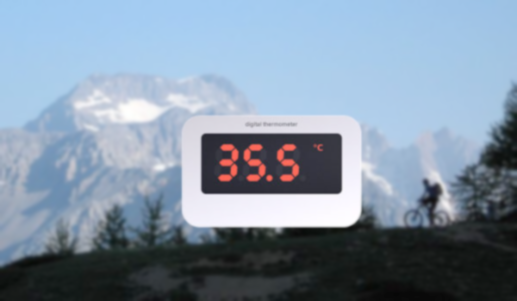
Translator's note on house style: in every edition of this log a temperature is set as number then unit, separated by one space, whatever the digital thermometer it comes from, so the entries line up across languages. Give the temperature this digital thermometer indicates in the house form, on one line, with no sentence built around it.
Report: 35.5 °C
